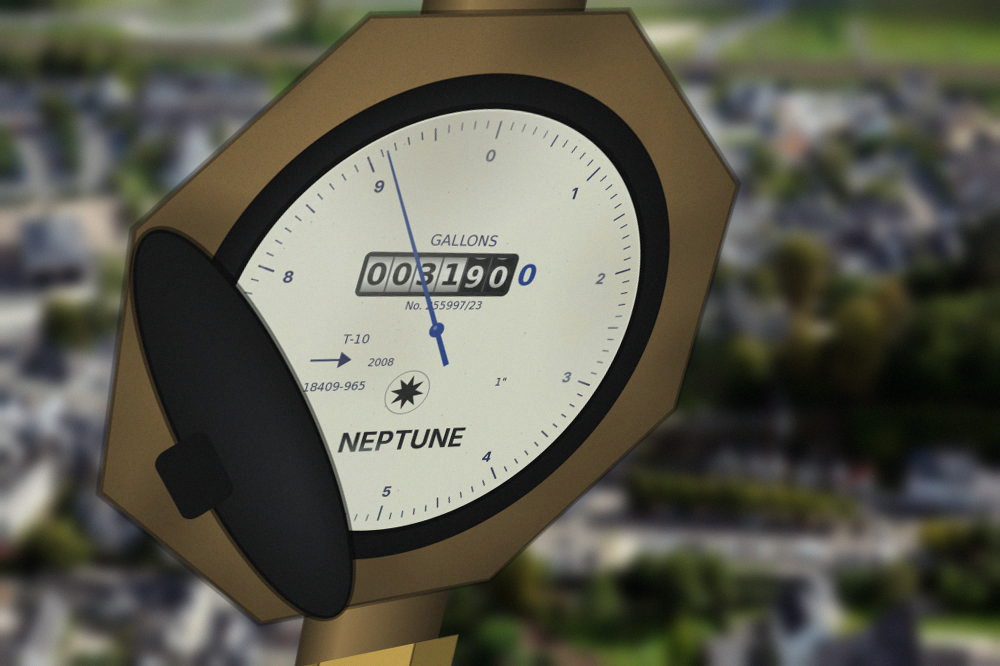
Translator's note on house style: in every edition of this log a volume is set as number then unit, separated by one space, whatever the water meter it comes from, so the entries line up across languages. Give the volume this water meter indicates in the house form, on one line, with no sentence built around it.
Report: 31899.1 gal
